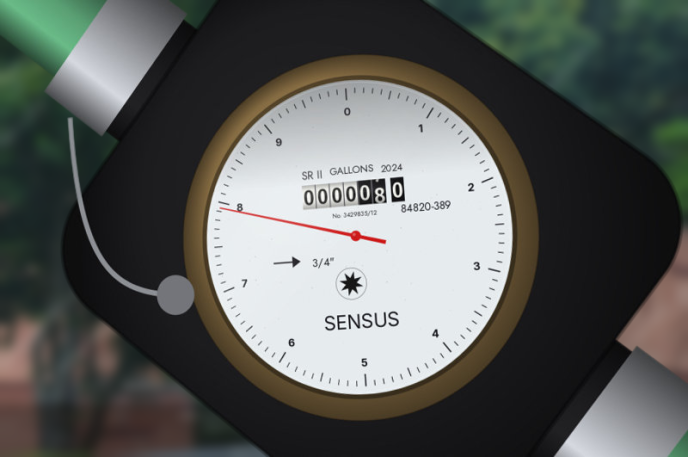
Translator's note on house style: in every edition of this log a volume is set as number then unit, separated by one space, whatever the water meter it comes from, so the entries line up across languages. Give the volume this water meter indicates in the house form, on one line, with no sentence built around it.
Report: 77.9 gal
